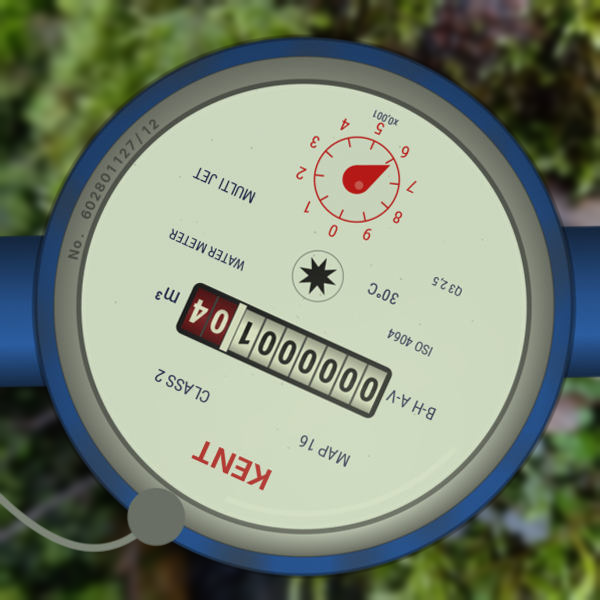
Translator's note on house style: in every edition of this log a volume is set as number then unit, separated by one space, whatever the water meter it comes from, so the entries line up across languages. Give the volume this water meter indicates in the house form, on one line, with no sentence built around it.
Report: 1.046 m³
